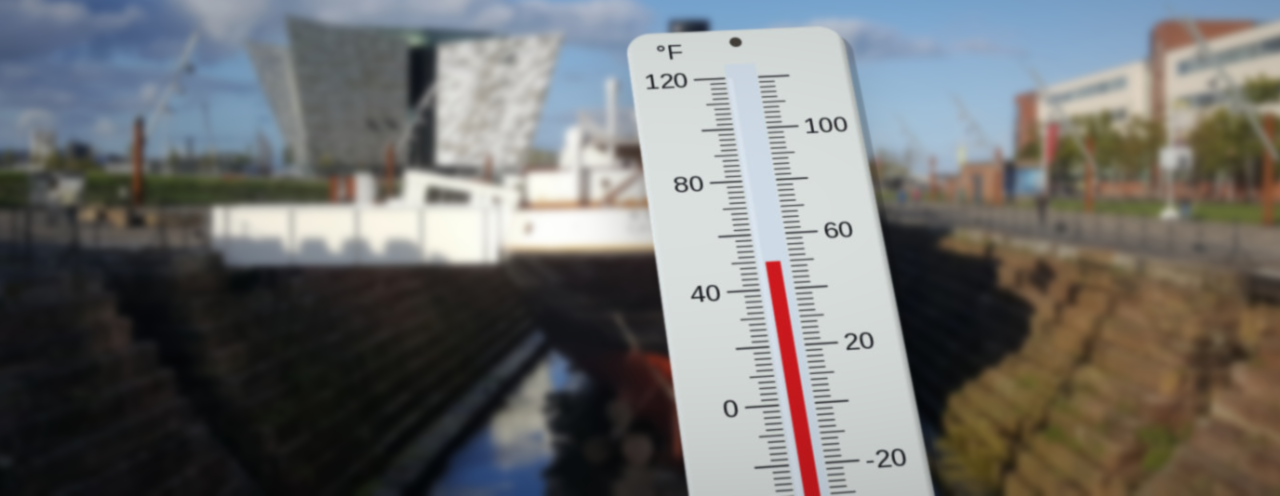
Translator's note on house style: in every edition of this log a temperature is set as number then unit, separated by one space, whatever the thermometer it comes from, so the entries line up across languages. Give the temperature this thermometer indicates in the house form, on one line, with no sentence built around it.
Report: 50 °F
